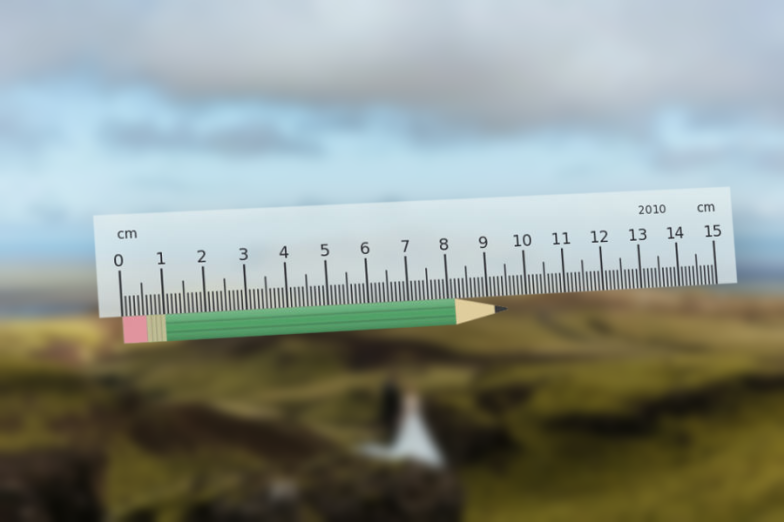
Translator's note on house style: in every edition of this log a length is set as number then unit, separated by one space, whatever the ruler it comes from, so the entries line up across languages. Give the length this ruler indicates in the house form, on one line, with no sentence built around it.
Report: 9.5 cm
